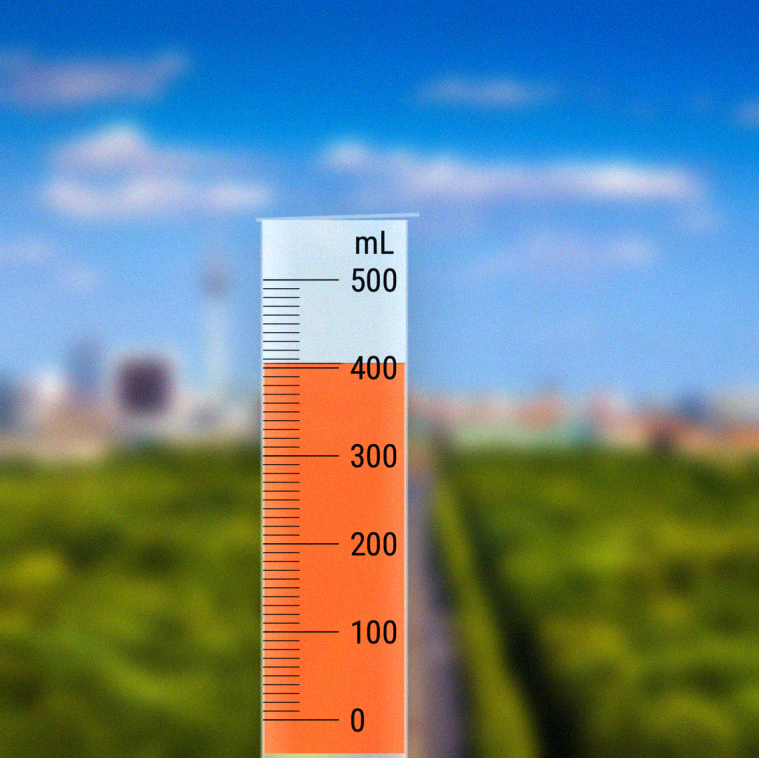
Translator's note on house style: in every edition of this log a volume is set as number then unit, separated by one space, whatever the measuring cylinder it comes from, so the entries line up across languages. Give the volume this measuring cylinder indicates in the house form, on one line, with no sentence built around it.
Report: 405 mL
